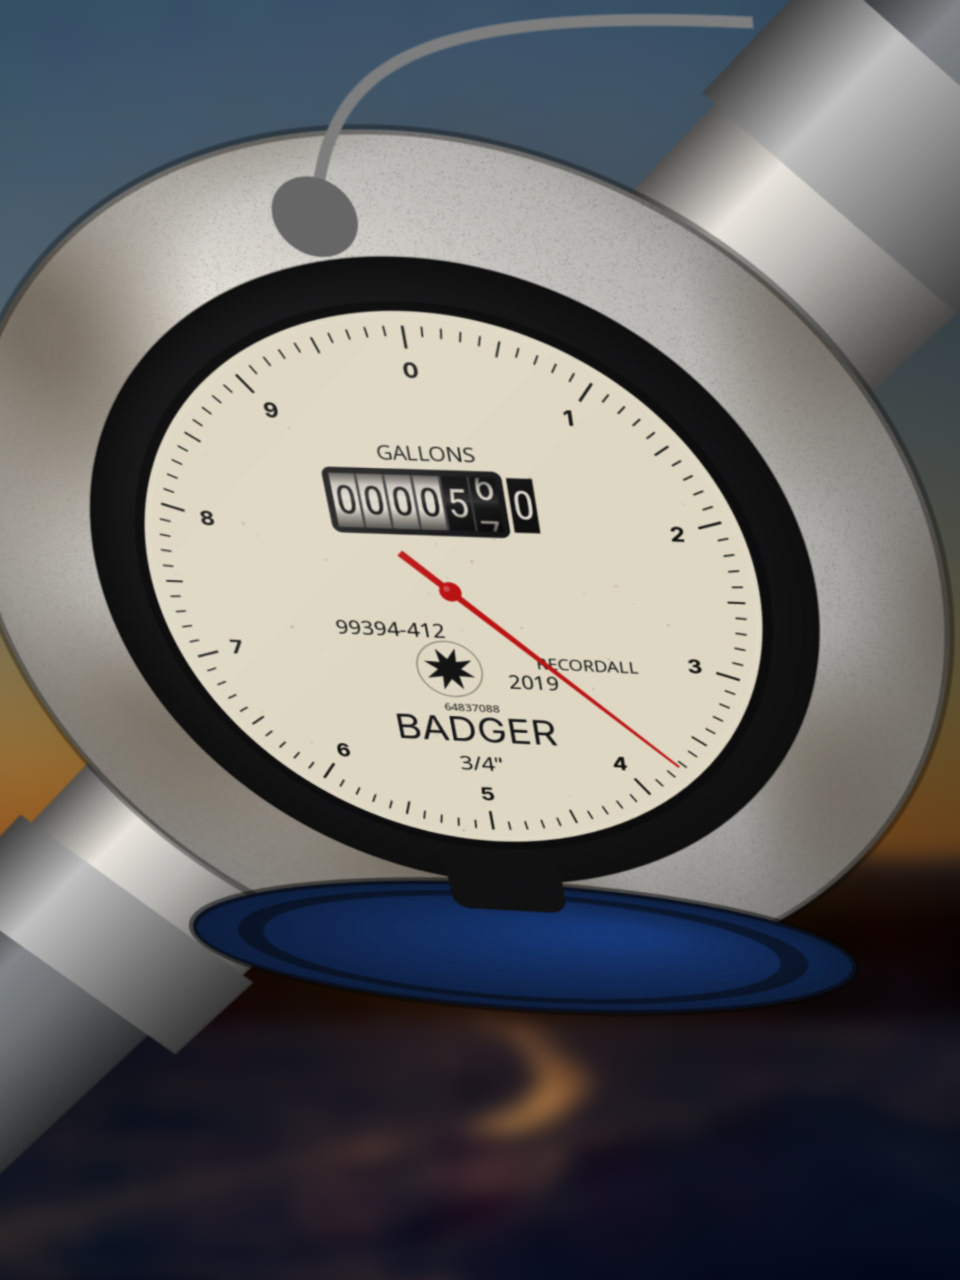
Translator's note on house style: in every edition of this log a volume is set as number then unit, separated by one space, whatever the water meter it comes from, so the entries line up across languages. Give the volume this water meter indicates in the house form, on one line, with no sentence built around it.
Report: 563.7 gal
